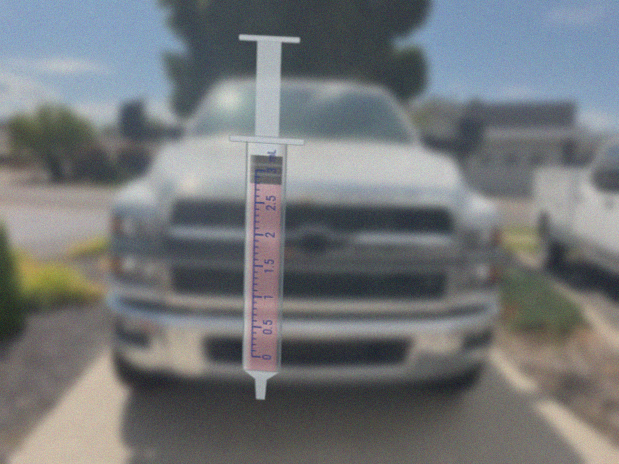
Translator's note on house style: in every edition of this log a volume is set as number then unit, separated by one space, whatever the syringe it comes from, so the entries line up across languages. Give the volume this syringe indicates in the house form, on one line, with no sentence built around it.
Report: 2.8 mL
